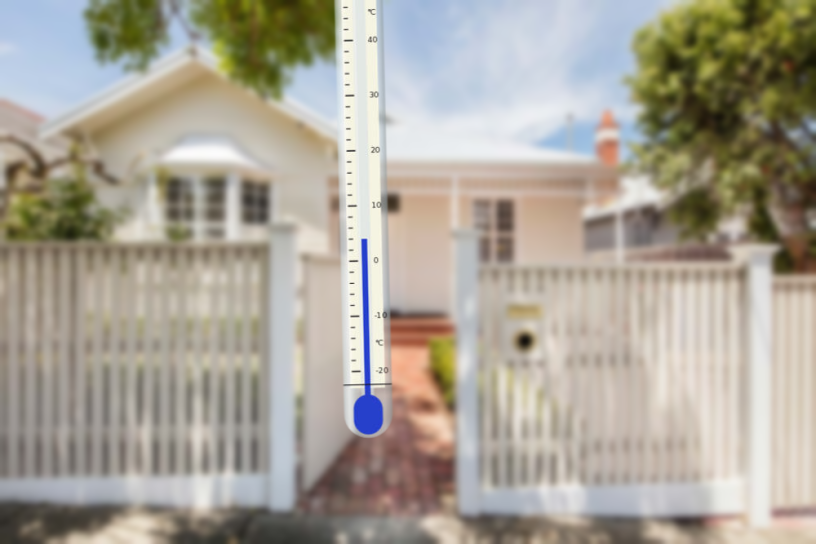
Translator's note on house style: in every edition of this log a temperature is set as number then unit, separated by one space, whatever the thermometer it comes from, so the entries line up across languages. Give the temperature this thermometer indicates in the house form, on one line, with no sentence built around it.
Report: 4 °C
